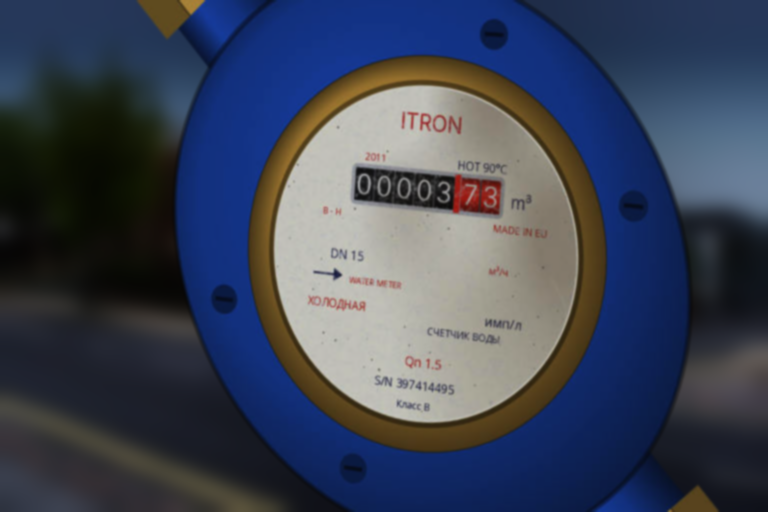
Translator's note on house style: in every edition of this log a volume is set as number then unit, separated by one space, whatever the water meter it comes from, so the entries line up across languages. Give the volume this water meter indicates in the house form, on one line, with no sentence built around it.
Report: 3.73 m³
